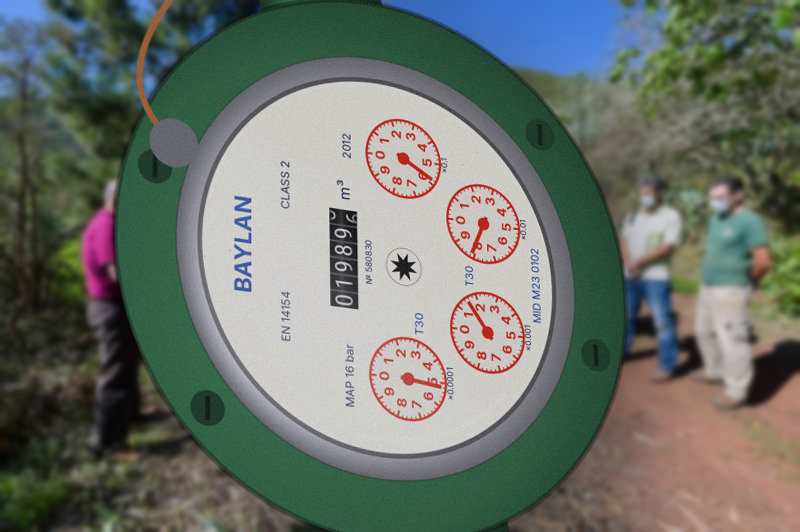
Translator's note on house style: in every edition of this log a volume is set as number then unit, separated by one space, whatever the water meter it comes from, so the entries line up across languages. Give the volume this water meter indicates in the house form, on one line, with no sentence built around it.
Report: 19895.5815 m³
